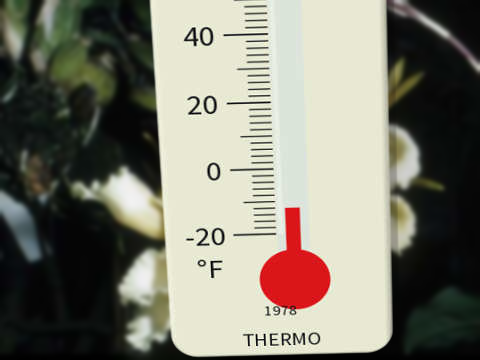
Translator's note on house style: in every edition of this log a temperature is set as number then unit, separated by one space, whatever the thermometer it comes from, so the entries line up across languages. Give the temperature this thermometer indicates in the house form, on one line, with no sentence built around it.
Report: -12 °F
